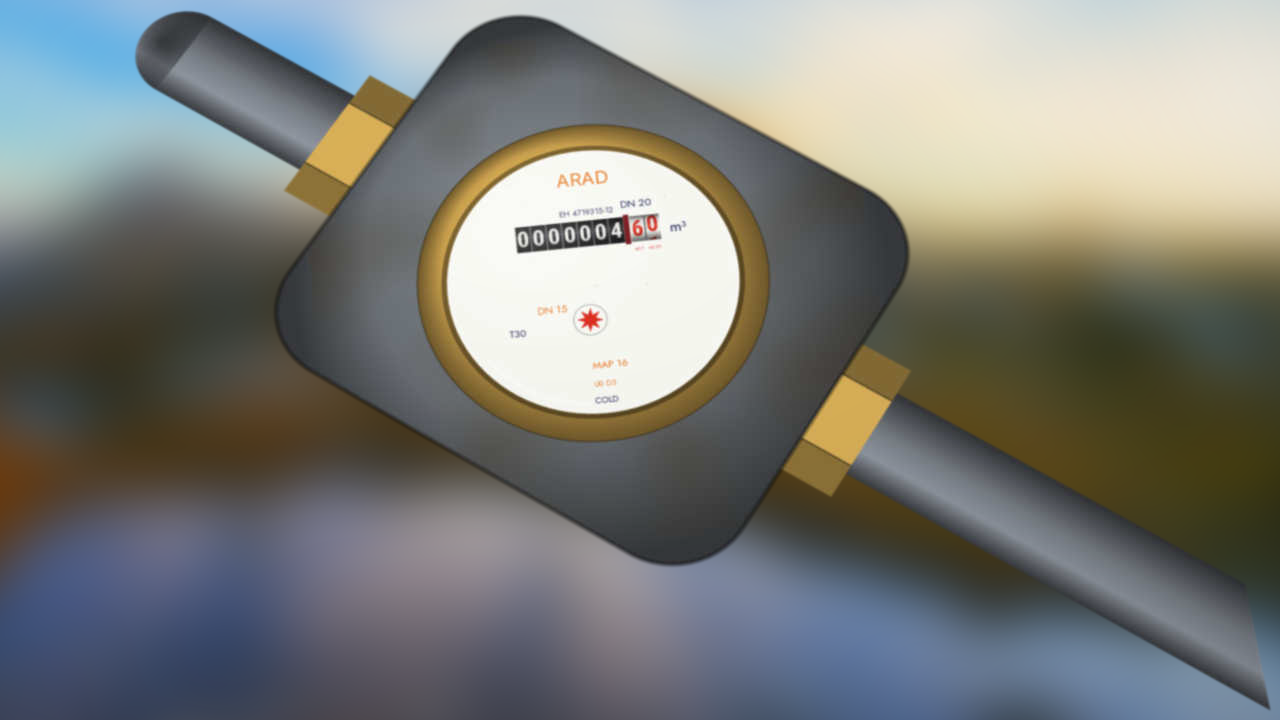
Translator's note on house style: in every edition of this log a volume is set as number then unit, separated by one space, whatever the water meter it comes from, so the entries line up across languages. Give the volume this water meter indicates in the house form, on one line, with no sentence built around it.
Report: 4.60 m³
